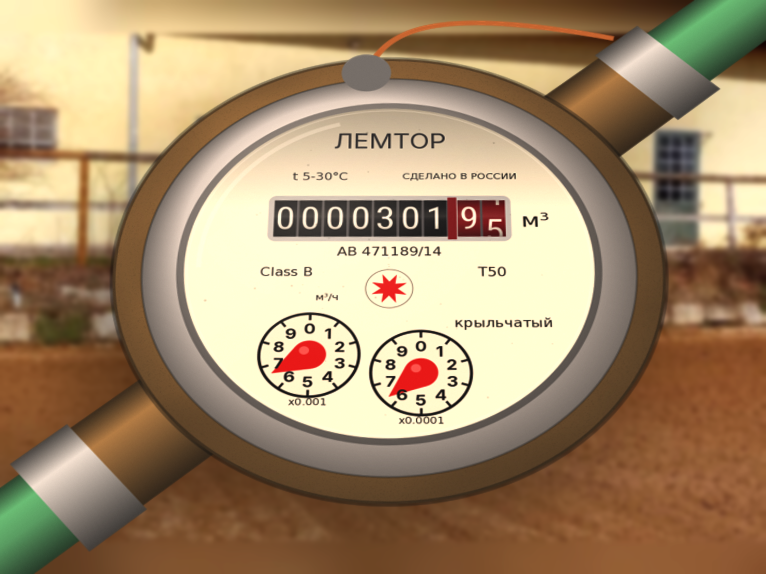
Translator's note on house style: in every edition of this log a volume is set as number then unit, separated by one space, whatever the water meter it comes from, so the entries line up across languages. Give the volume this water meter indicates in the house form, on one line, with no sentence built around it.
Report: 301.9466 m³
